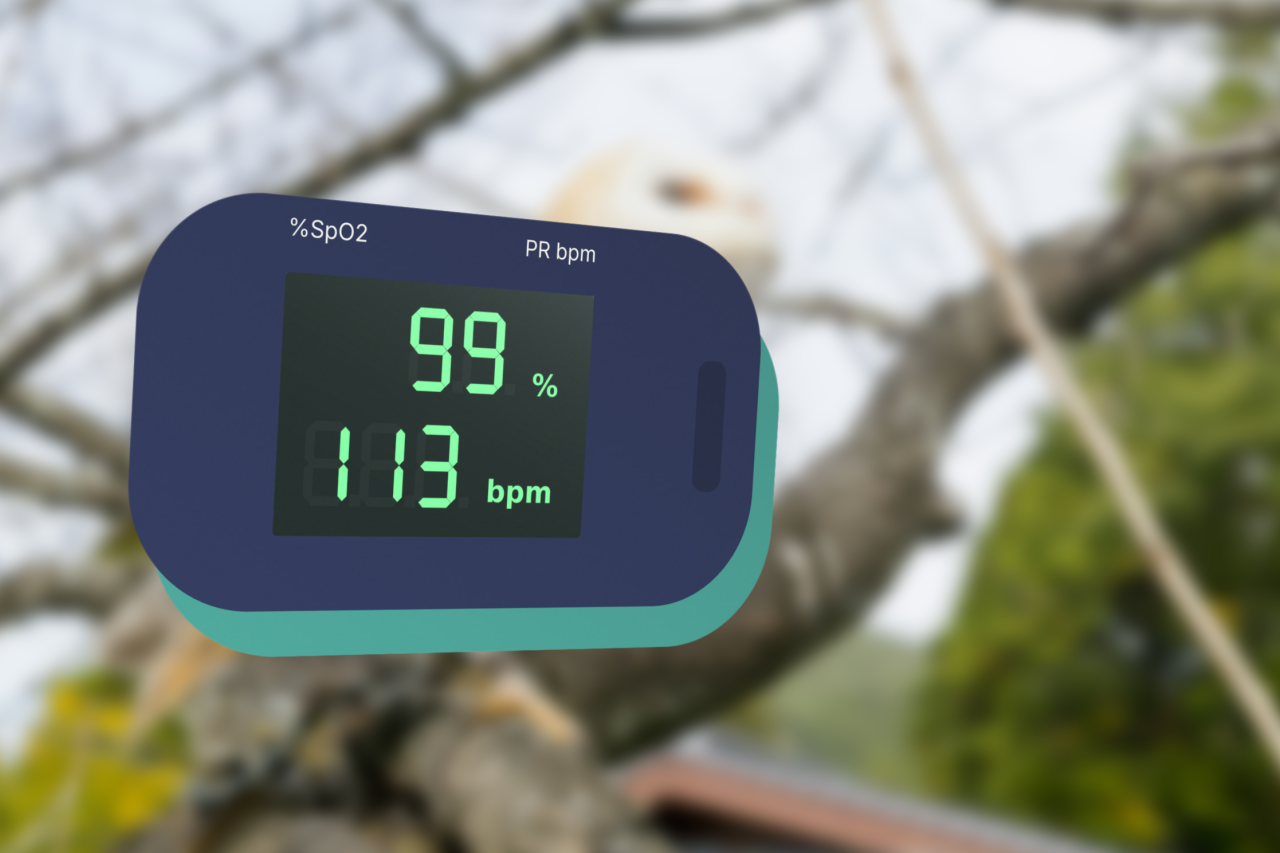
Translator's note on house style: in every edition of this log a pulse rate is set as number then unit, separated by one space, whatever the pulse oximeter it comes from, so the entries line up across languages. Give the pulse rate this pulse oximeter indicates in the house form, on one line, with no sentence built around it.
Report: 113 bpm
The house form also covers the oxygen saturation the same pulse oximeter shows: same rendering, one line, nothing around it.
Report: 99 %
